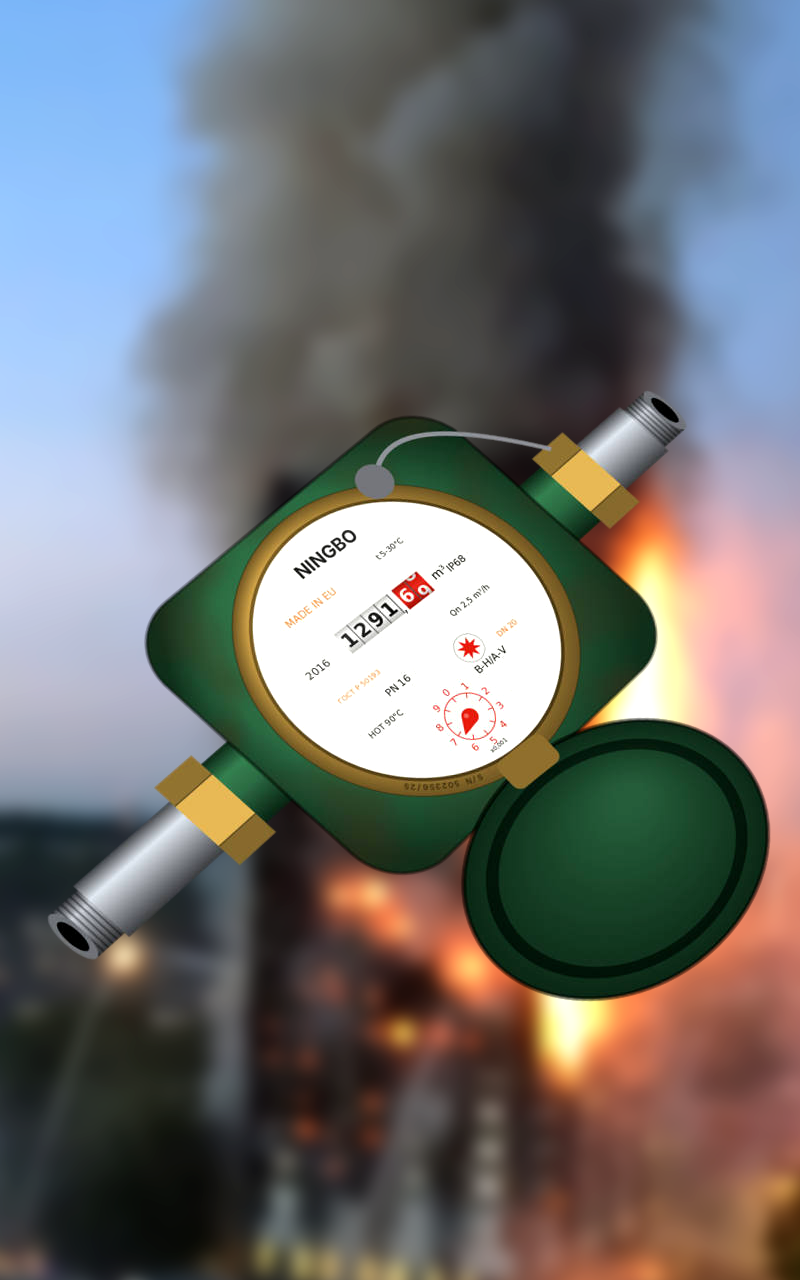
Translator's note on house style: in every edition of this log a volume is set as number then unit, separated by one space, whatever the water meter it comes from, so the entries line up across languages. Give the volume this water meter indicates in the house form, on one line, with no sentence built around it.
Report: 1291.686 m³
